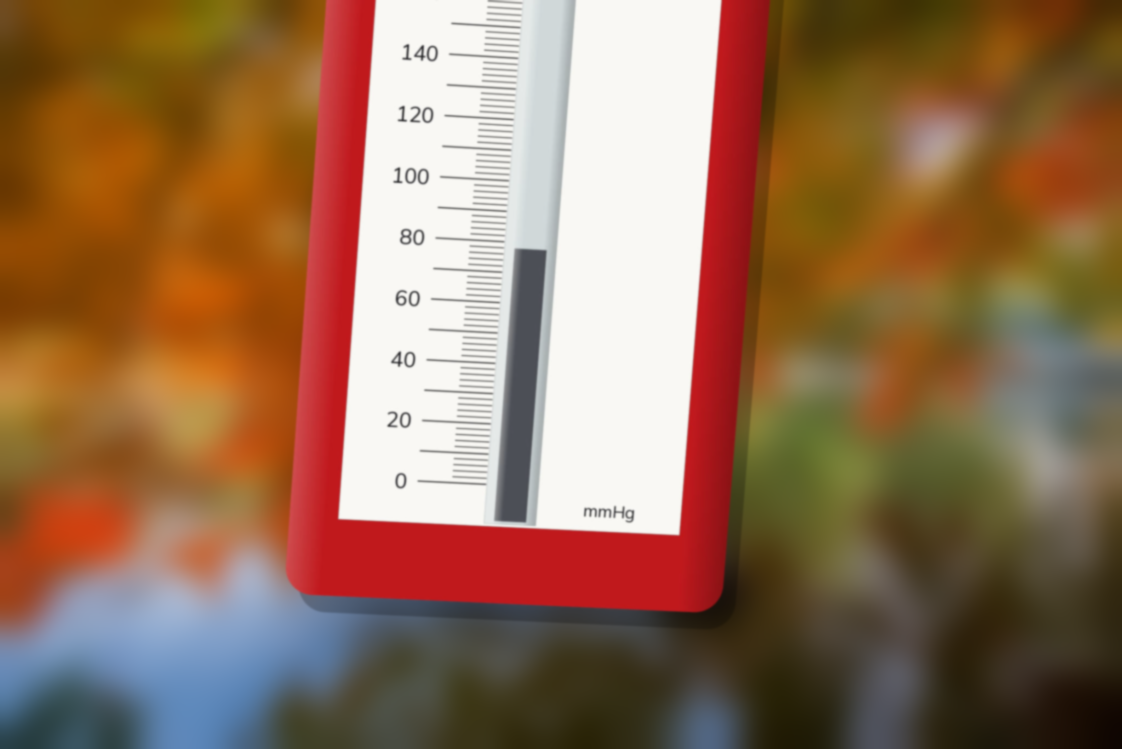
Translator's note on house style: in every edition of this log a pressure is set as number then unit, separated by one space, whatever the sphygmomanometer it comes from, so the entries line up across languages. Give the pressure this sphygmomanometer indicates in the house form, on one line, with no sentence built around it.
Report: 78 mmHg
